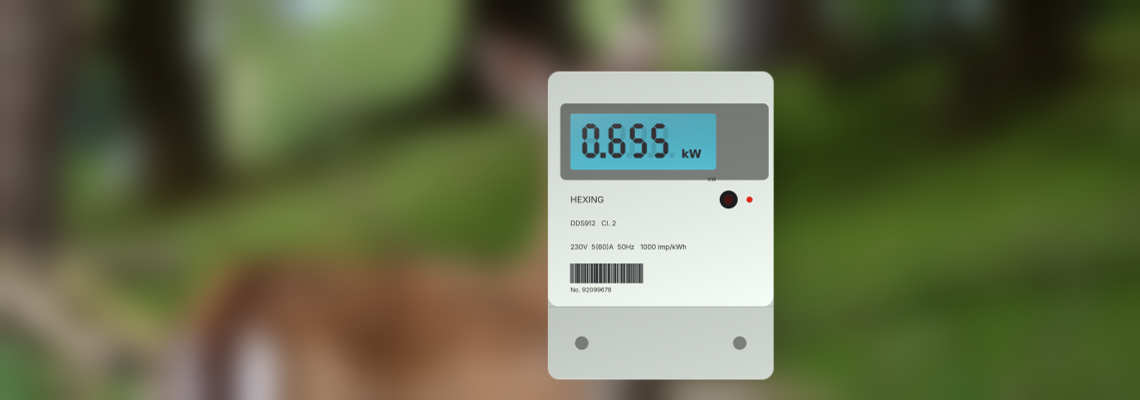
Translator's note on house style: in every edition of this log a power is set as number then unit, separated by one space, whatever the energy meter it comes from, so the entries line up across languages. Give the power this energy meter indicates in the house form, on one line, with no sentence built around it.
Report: 0.655 kW
